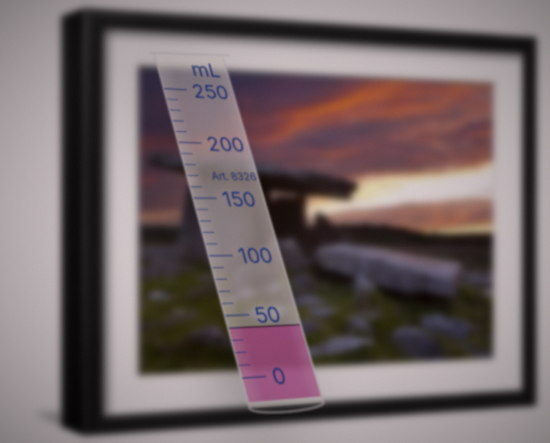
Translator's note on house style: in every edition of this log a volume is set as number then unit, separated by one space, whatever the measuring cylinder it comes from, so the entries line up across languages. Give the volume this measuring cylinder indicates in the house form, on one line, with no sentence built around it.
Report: 40 mL
